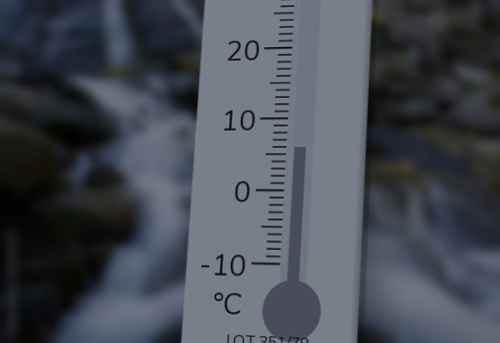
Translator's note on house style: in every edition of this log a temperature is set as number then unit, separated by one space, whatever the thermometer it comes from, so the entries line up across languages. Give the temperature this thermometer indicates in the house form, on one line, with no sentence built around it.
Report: 6 °C
